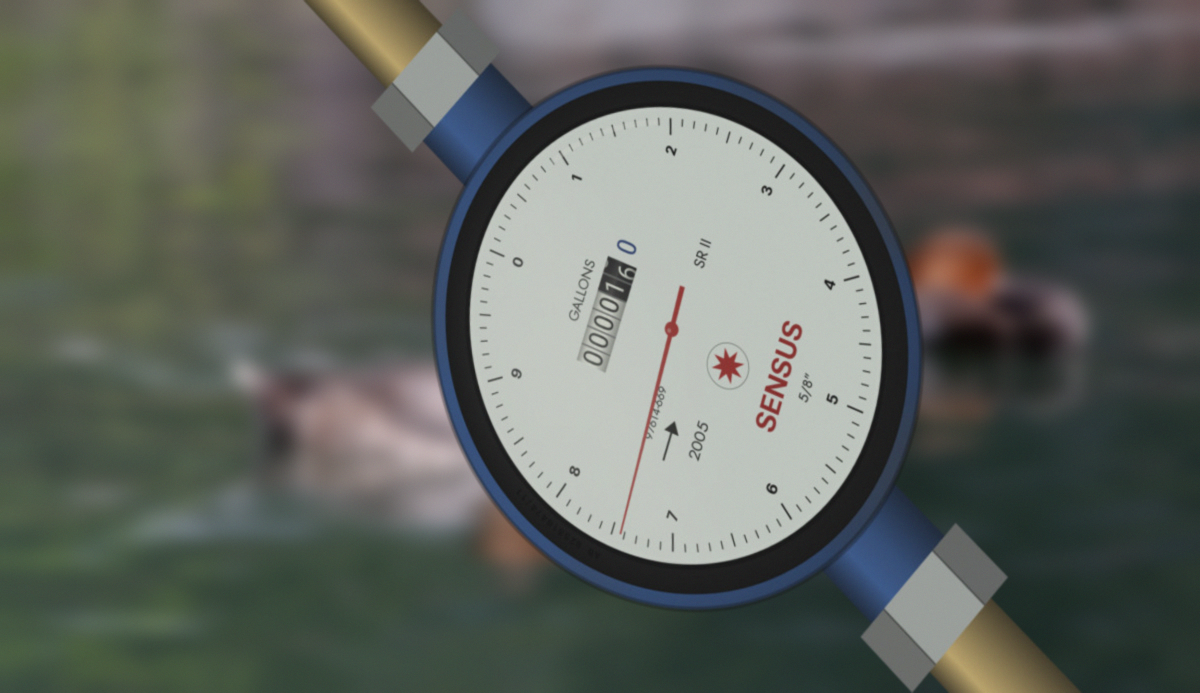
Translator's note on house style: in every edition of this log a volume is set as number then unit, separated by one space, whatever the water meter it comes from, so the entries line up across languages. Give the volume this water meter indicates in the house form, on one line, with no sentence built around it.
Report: 157.4 gal
